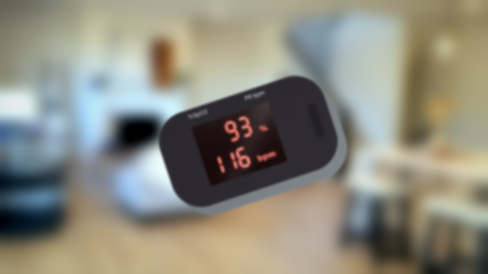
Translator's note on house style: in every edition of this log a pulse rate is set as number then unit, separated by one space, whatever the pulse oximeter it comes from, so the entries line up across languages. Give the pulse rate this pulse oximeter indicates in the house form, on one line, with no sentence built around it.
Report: 116 bpm
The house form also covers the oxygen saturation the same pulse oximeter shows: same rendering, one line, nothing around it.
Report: 93 %
